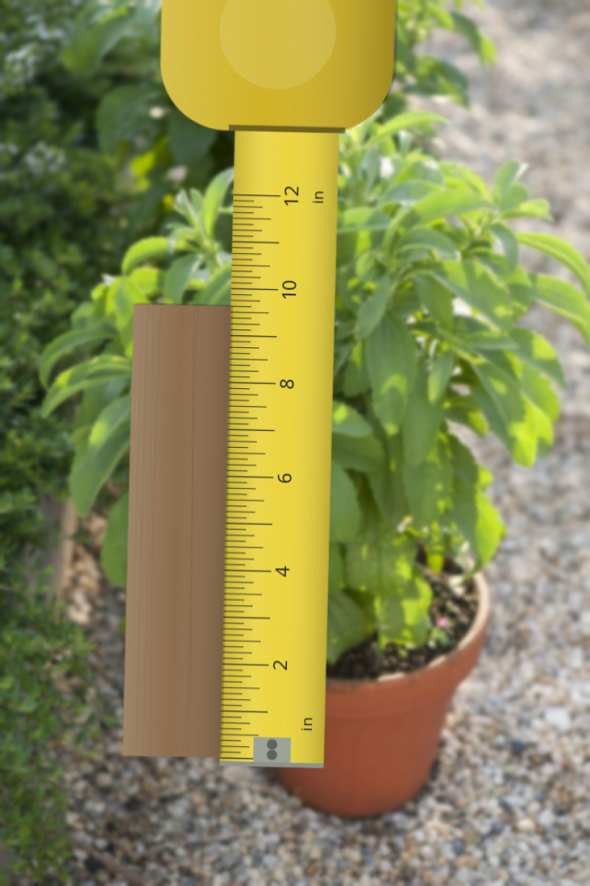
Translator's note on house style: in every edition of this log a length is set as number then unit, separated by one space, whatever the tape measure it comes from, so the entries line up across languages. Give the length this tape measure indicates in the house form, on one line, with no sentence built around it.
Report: 9.625 in
